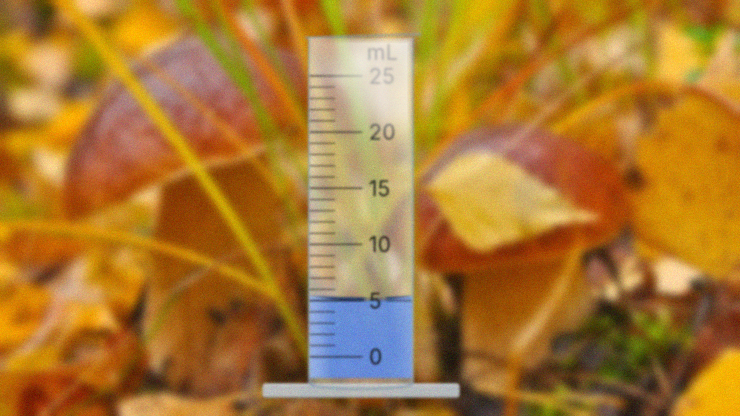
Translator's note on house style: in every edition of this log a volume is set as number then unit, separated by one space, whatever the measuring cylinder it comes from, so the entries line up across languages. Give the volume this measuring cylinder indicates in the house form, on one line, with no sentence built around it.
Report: 5 mL
